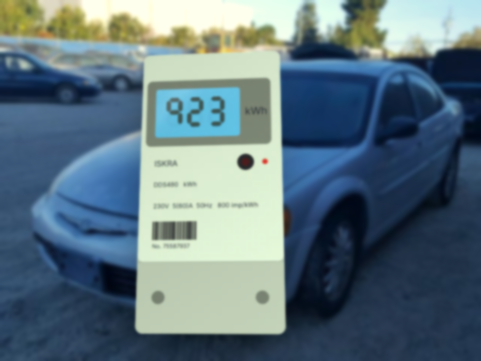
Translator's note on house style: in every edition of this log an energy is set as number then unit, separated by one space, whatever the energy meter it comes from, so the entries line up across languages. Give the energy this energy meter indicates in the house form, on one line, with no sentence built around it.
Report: 923 kWh
